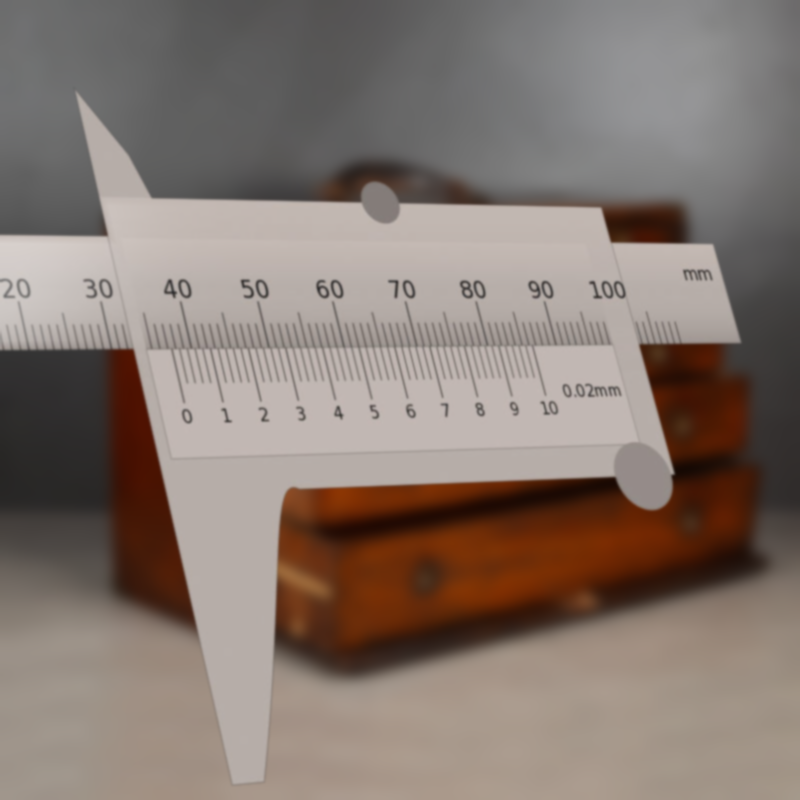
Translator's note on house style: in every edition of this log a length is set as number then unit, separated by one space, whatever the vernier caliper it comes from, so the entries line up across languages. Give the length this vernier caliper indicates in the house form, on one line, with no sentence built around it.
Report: 37.5 mm
